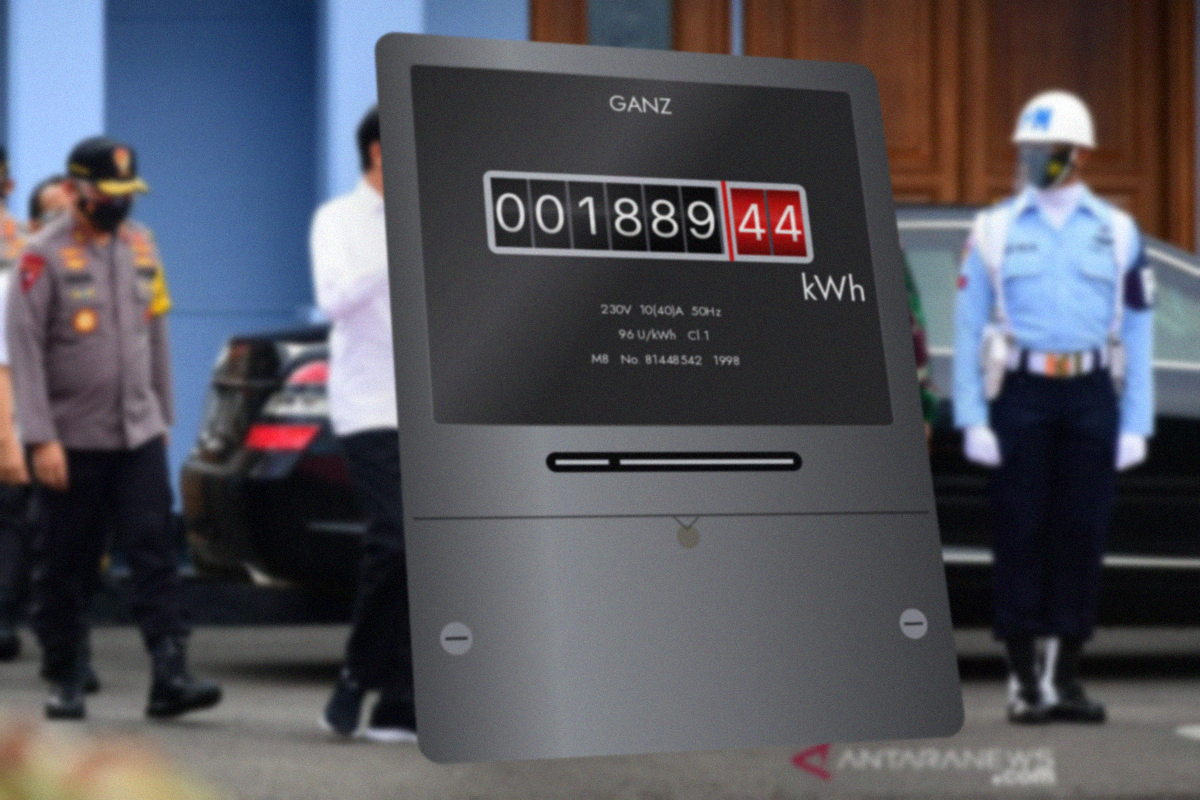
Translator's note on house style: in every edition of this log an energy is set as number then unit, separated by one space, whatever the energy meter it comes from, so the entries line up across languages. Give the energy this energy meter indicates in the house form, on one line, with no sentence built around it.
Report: 1889.44 kWh
